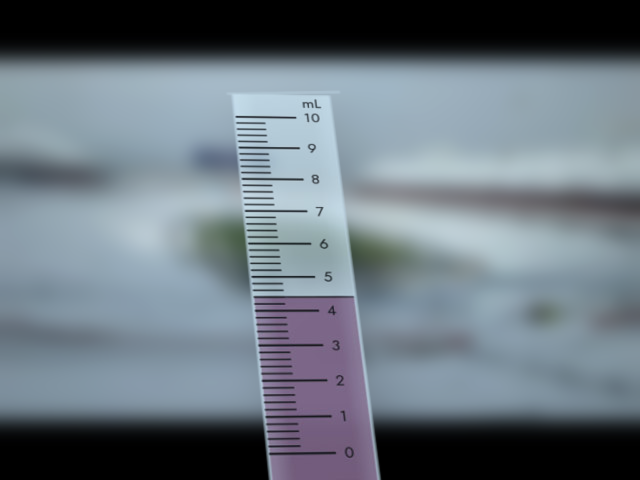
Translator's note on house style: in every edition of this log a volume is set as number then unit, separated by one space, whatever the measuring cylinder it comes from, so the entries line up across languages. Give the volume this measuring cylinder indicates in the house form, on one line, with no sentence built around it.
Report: 4.4 mL
